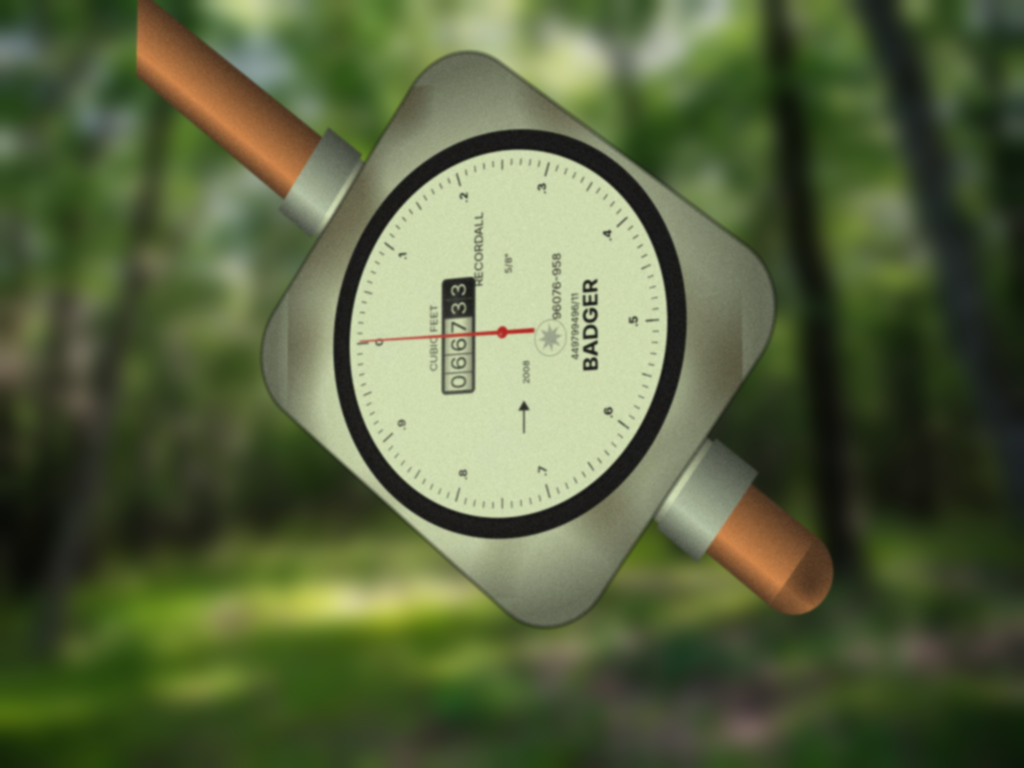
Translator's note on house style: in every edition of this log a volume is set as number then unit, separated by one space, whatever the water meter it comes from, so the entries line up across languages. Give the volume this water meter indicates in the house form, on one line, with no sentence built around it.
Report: 66733.00 ft³
